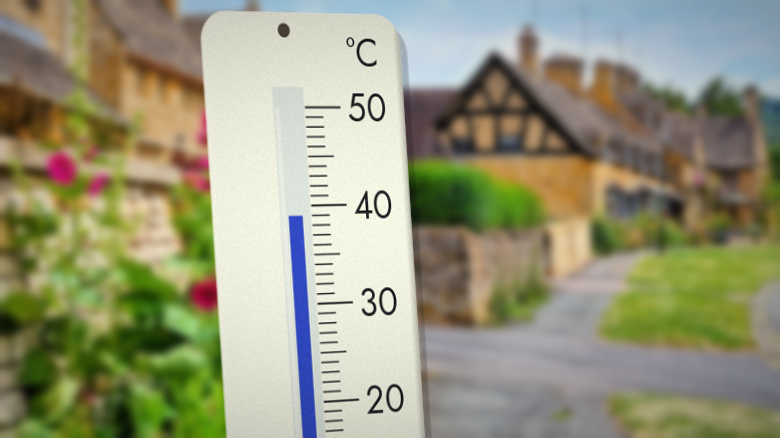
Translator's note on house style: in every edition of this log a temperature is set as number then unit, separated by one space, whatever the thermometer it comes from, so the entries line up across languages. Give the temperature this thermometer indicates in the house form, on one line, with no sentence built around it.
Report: 39 °C
